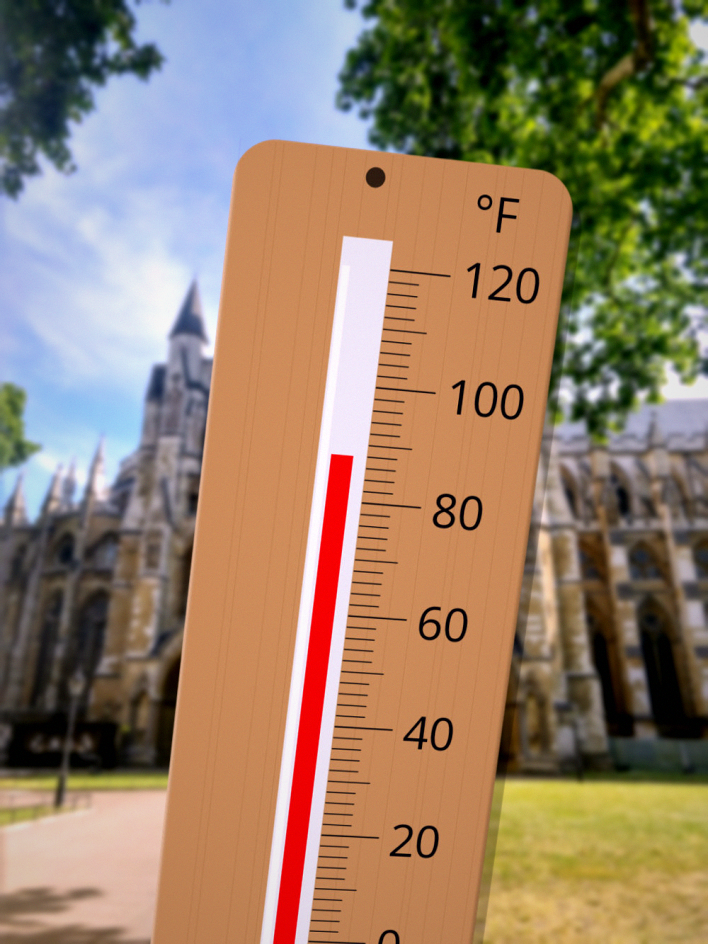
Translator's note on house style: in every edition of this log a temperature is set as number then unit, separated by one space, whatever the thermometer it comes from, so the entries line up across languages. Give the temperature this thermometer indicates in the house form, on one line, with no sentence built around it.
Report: 88 °F
